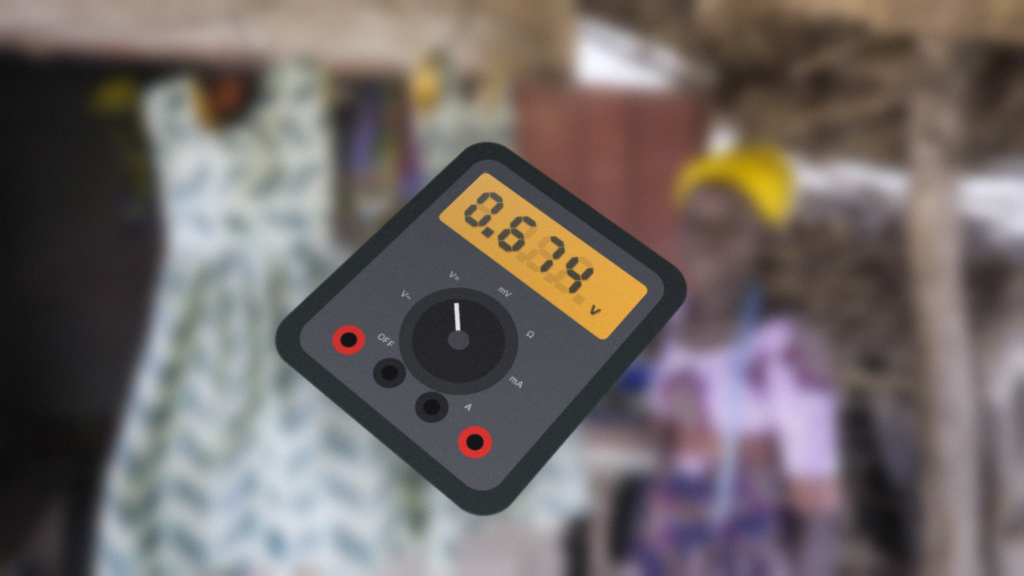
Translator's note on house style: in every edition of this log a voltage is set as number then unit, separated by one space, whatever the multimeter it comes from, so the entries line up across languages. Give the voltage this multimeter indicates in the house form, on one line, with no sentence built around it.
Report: 0.674 V
